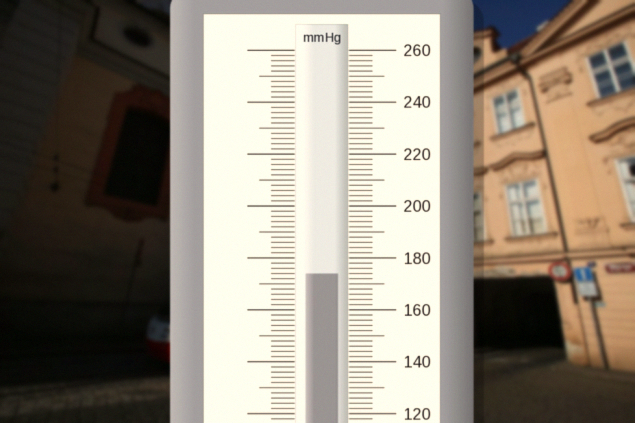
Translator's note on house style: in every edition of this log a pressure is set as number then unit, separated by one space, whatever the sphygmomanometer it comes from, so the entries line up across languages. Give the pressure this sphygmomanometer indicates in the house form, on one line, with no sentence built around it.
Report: 174 mmHg
